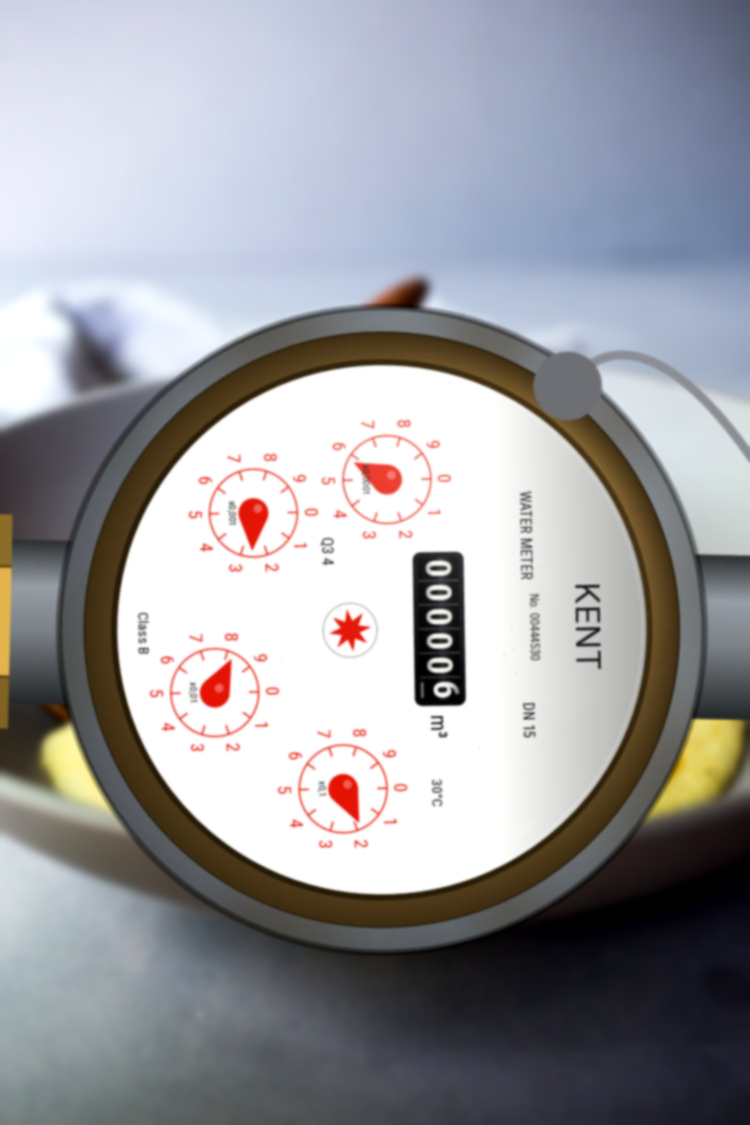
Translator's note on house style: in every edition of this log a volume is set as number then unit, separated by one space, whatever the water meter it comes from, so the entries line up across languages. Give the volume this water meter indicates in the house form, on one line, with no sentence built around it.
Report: 6.1825 m³
